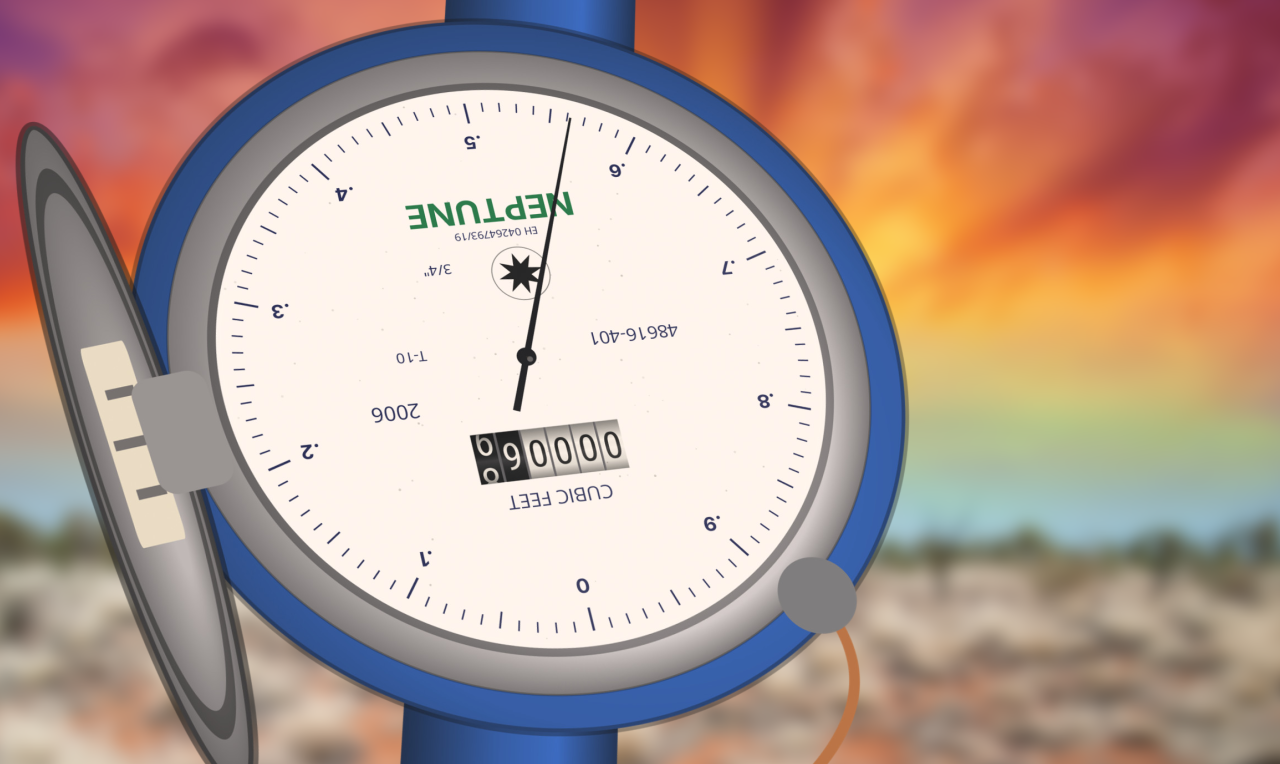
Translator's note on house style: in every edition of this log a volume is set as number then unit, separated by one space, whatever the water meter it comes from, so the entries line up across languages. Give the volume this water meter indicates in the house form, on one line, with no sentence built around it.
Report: 68.56 ft³
